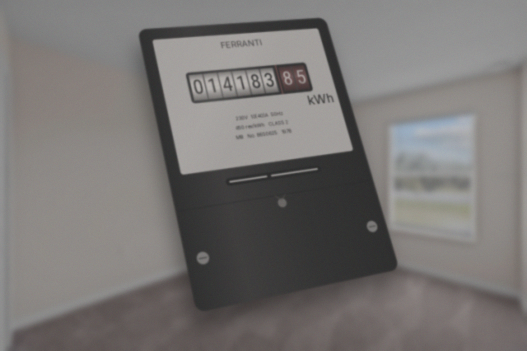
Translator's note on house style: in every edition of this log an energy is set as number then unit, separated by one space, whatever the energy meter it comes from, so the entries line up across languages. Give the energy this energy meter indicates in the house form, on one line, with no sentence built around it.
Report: 14183.85 kWh
